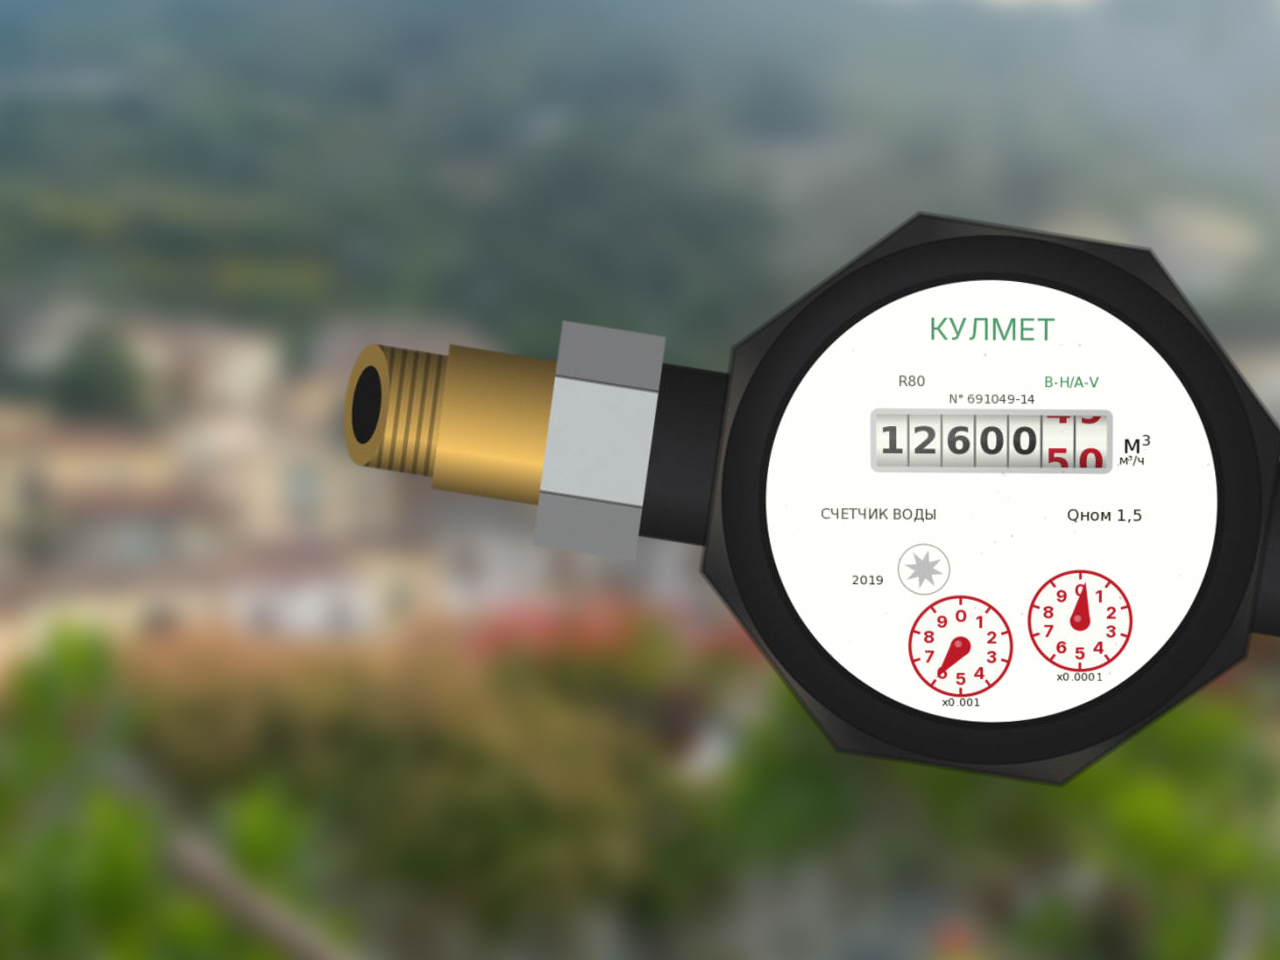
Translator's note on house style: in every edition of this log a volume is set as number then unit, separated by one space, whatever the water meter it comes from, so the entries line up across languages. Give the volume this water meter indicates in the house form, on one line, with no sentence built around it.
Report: 12600.4960 m³
